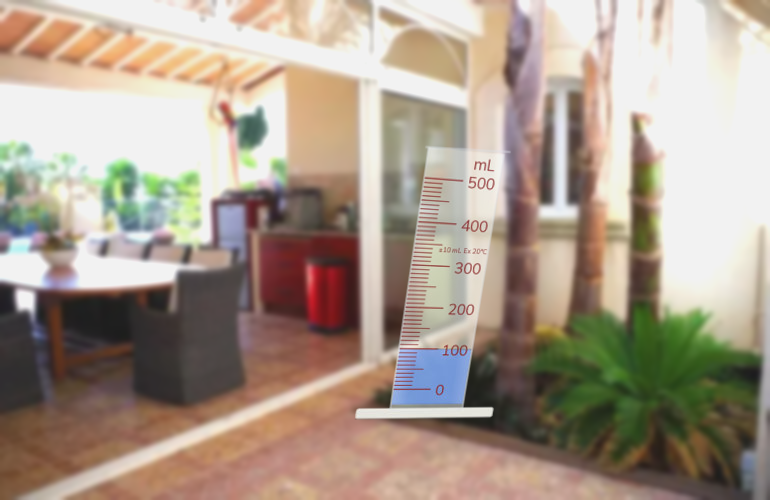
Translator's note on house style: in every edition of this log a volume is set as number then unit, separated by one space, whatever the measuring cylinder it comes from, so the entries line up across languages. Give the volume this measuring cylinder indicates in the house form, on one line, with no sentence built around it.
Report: 100 mL
